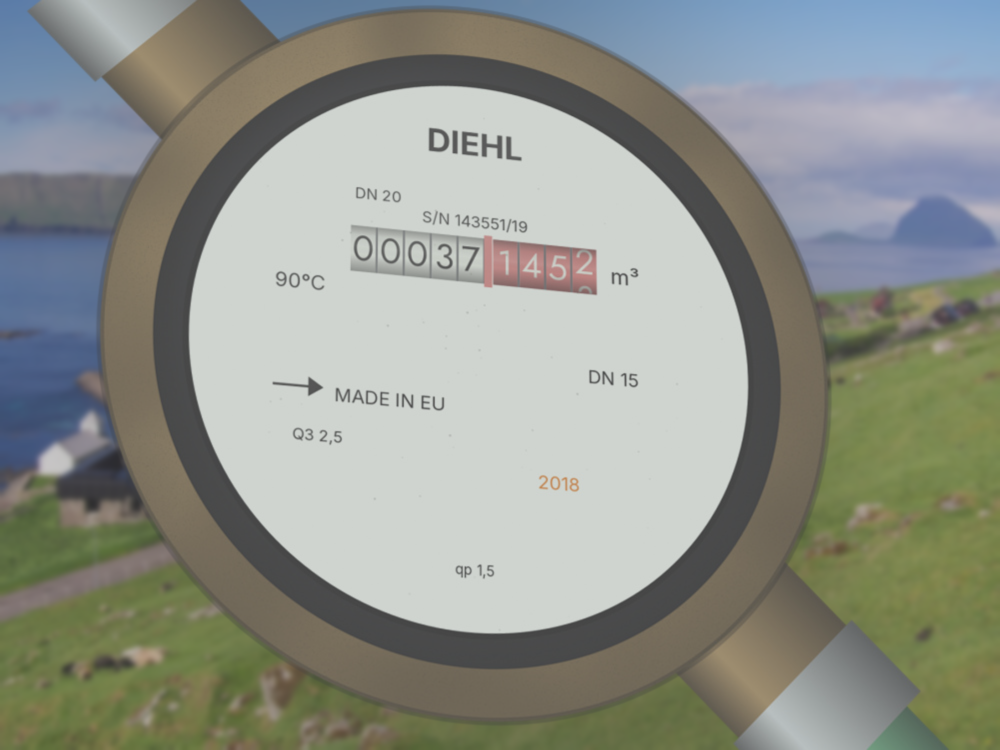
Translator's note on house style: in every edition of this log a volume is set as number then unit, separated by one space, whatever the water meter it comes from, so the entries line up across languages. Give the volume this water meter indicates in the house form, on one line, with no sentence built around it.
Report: 37.1452 m³
